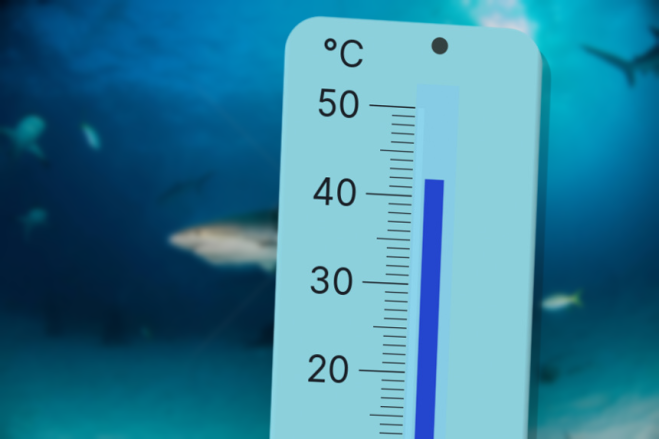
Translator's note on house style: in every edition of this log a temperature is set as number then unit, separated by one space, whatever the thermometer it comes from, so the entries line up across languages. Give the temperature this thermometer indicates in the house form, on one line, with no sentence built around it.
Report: 42 °C
